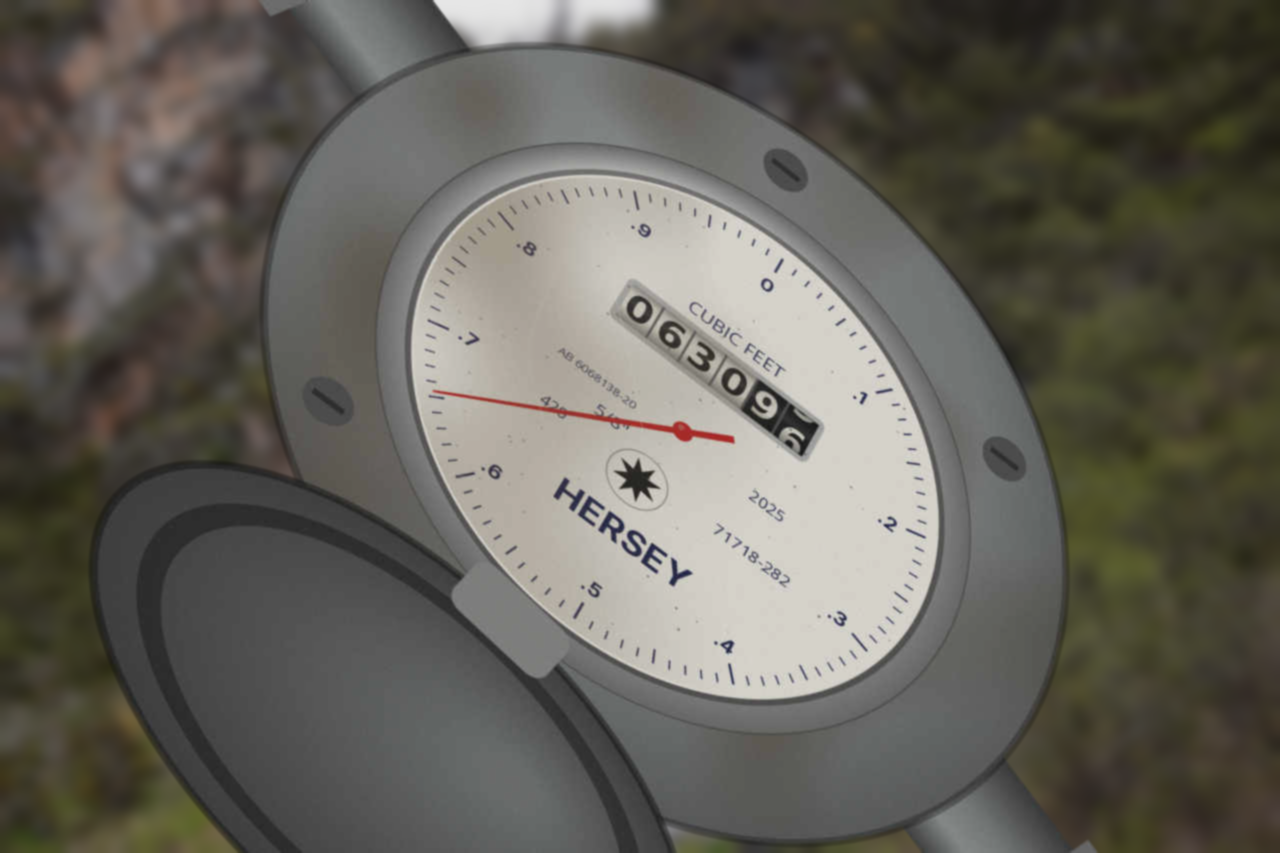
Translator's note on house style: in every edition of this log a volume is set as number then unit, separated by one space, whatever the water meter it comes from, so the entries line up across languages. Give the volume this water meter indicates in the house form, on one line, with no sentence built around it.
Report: 63095.65 ft³
